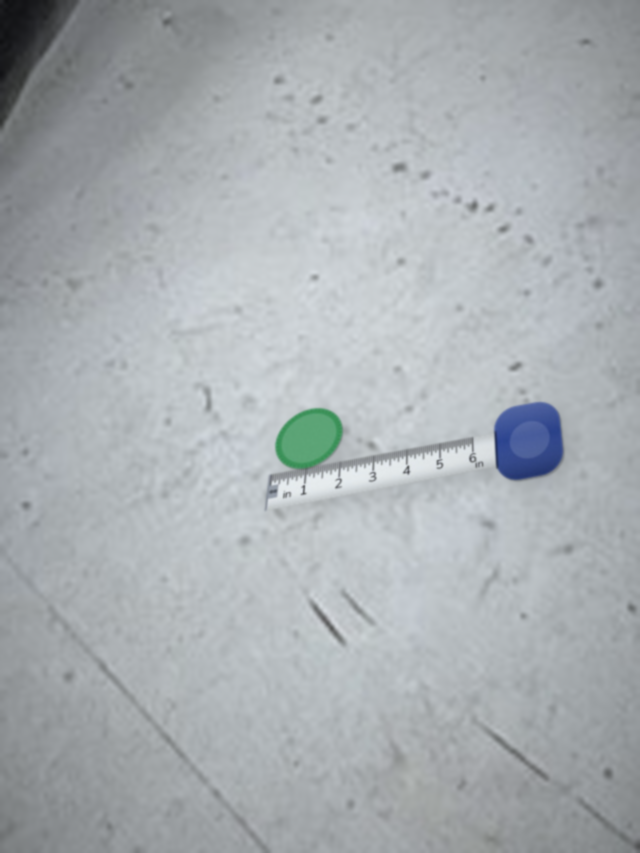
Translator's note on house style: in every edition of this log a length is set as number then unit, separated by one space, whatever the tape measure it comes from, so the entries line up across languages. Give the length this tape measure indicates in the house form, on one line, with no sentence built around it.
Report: 2 in
